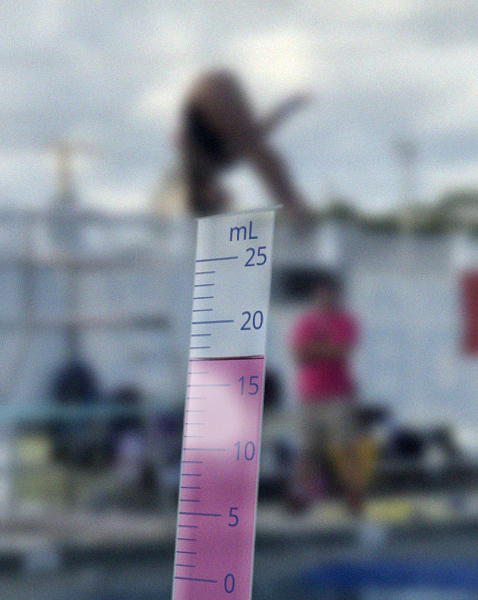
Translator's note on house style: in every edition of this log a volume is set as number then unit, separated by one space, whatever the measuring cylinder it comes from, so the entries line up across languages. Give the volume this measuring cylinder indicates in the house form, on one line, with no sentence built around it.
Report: 17 mL
